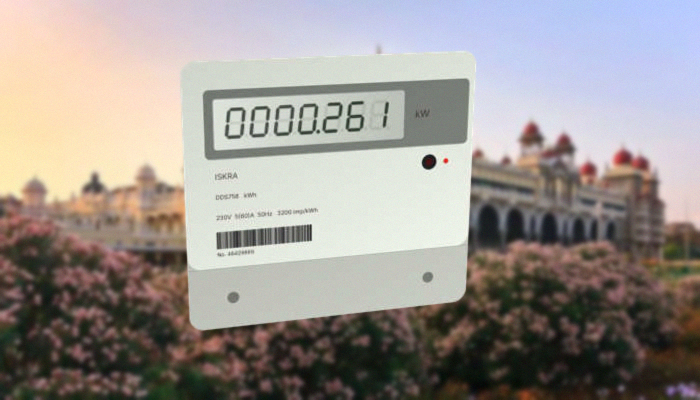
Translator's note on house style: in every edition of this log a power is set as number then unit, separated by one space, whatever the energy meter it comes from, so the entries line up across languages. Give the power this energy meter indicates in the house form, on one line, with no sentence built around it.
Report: 0.261 kW
